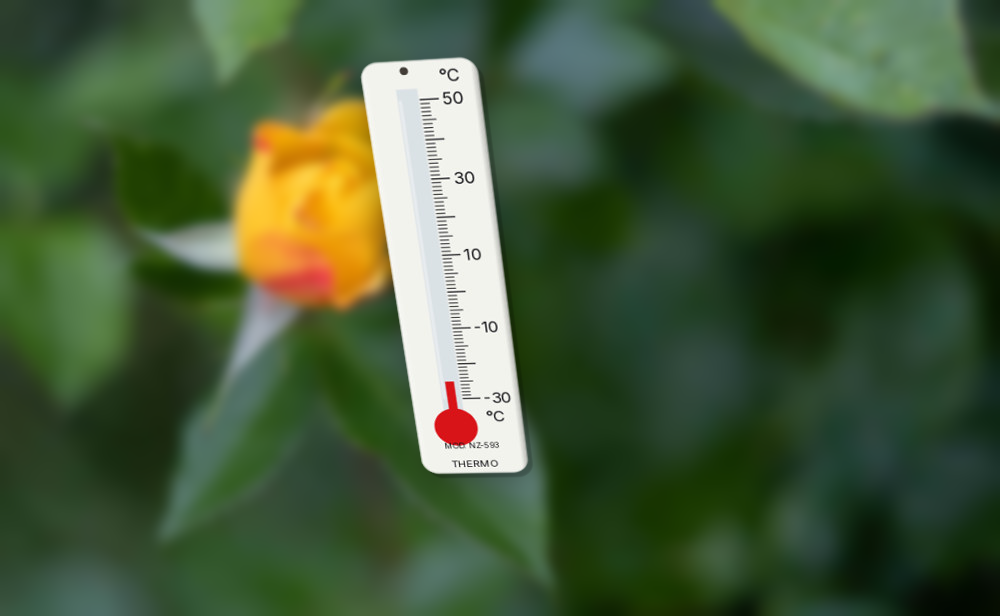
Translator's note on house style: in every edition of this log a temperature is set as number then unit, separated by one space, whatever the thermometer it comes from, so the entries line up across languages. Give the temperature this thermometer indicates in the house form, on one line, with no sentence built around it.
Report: -25 °C
